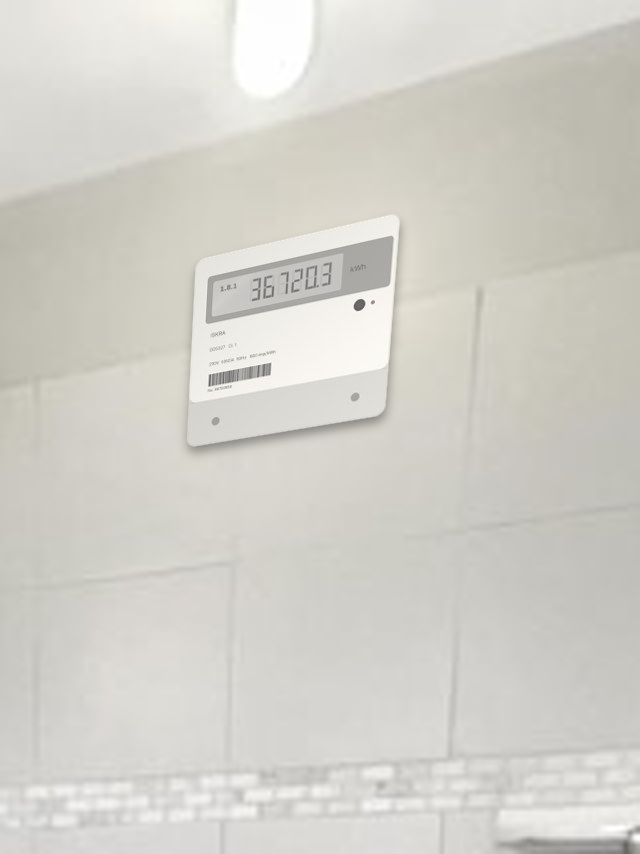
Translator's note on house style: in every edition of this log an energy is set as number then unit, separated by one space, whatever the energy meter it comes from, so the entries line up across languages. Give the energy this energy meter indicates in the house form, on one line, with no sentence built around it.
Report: 36720.3 kWh
